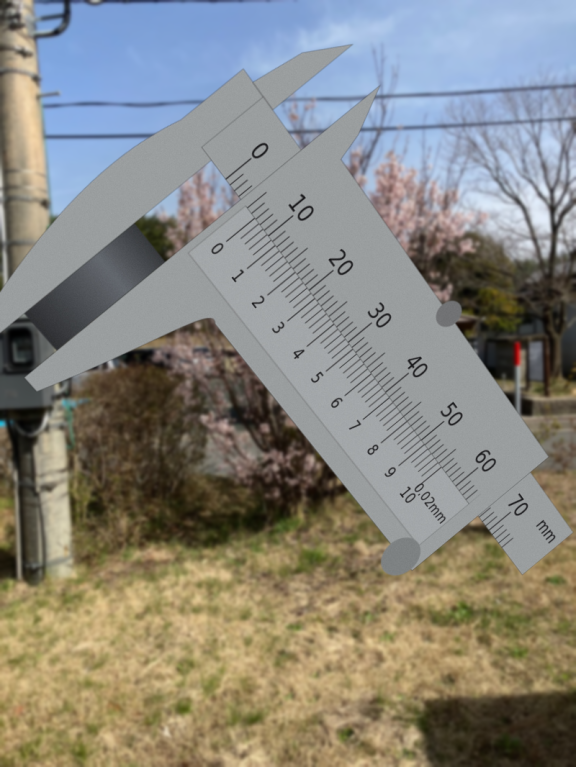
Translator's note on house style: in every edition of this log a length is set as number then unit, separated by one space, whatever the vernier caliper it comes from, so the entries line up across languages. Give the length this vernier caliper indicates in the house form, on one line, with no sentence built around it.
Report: 6.8 mm
